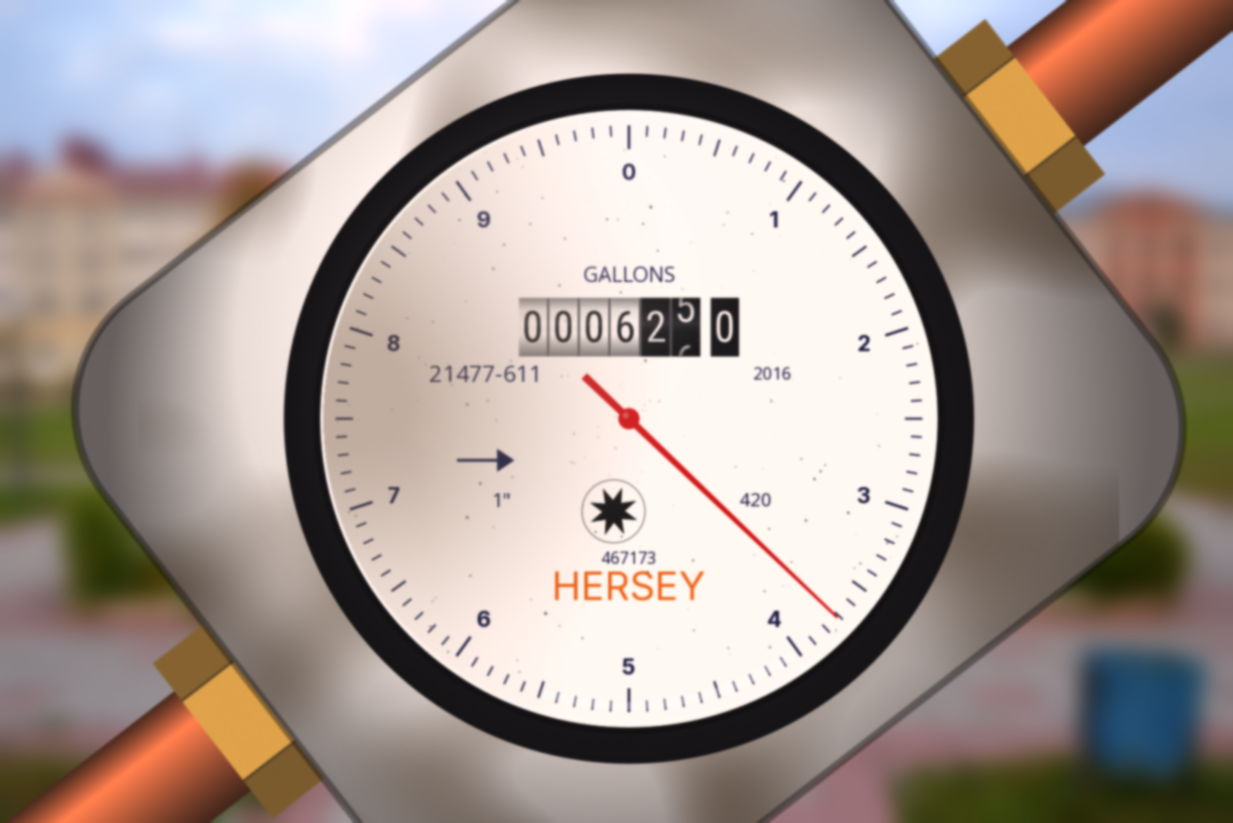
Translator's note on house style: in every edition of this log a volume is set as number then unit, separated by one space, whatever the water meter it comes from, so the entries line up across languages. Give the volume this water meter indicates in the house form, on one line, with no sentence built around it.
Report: 6253.7 gal
